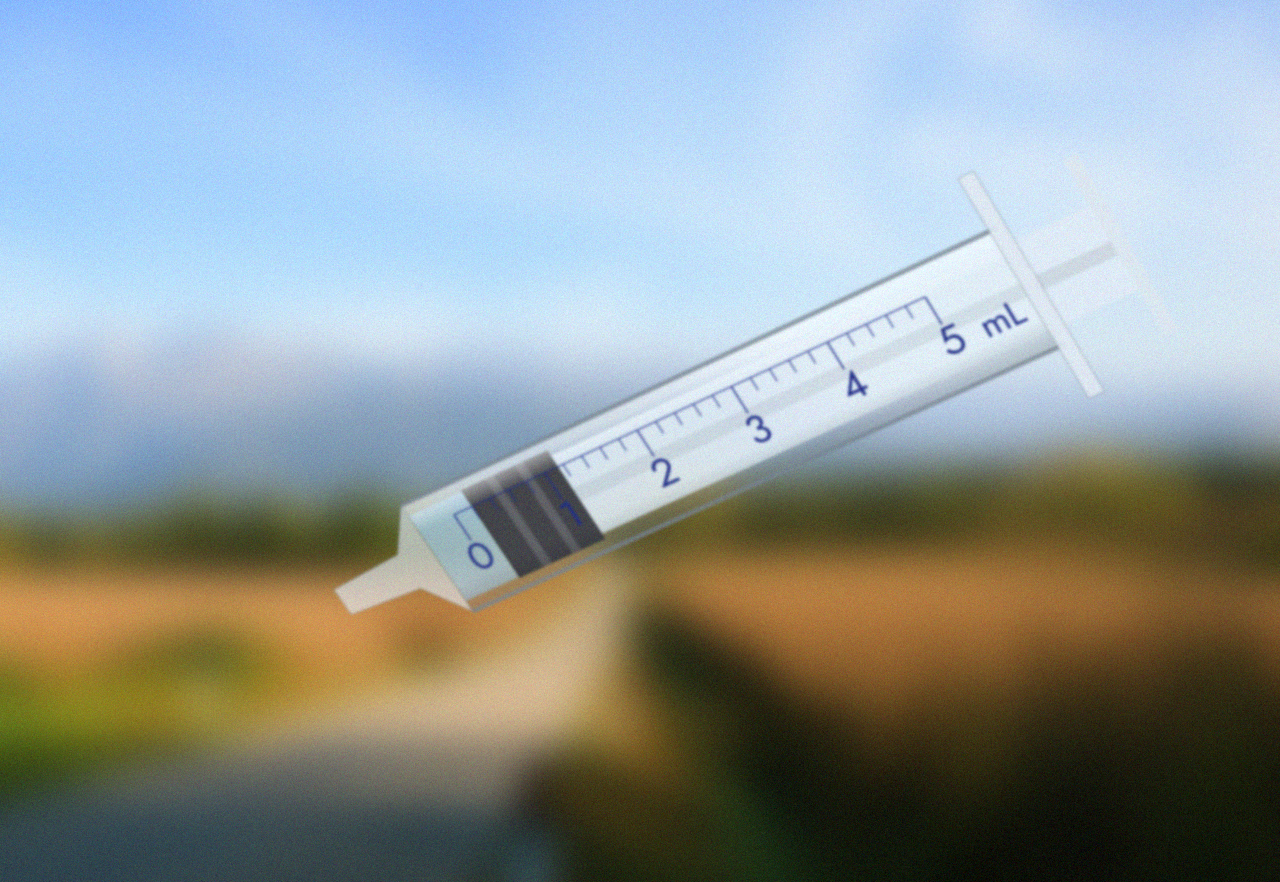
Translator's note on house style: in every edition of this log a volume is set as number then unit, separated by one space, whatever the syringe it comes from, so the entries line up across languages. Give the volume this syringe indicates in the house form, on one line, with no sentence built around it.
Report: 0.2 mL
